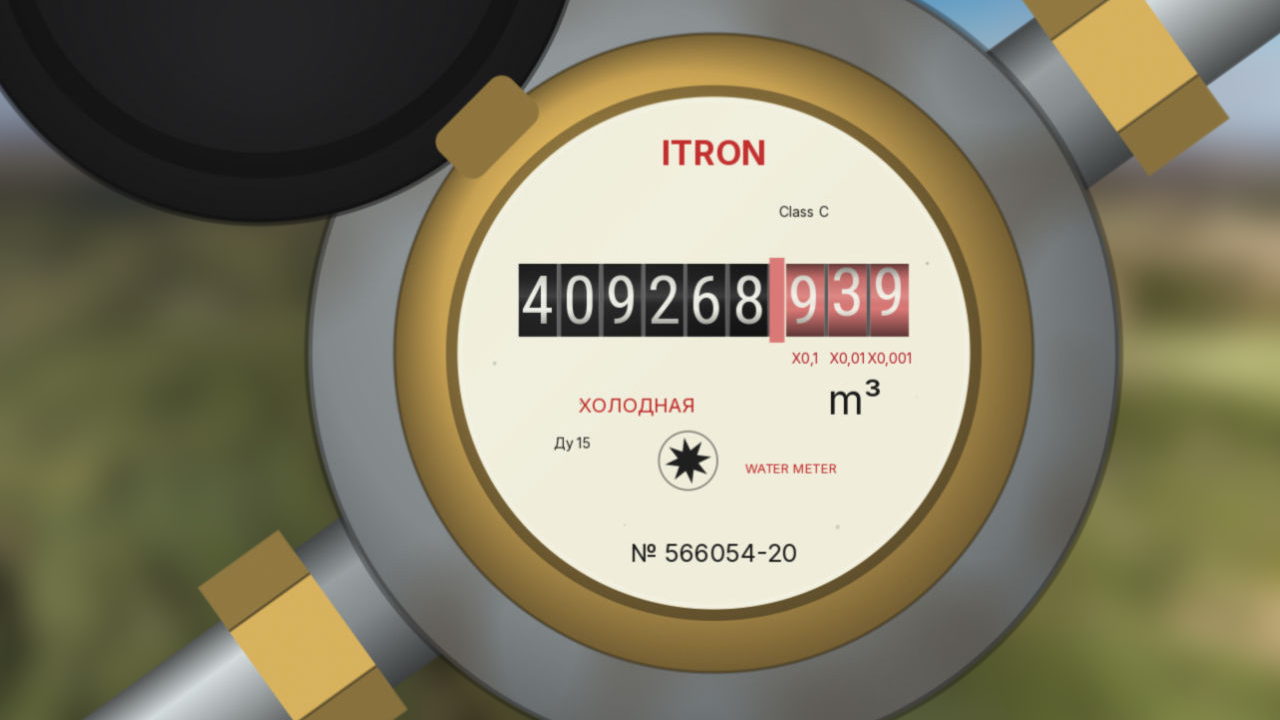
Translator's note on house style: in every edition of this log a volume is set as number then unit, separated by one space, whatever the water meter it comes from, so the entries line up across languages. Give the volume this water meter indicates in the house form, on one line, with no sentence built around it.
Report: 409268.939 m³
